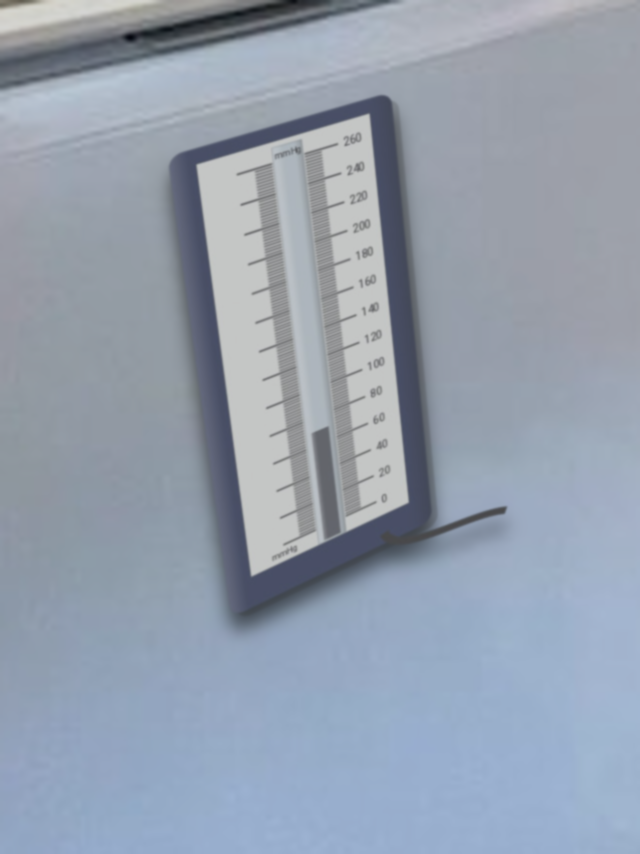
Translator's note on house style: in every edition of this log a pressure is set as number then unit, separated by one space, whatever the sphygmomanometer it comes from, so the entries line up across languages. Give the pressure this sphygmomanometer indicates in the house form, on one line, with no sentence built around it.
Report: 70 mmHg
